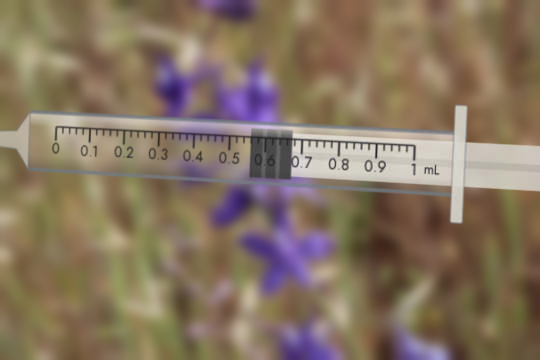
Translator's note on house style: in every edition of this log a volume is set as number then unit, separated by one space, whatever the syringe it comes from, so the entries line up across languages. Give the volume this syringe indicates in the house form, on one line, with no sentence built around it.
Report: 0.56 mL
